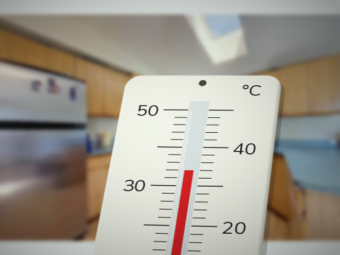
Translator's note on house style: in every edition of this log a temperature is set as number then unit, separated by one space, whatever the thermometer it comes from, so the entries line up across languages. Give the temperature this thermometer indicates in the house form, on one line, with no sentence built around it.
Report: 34 °C
